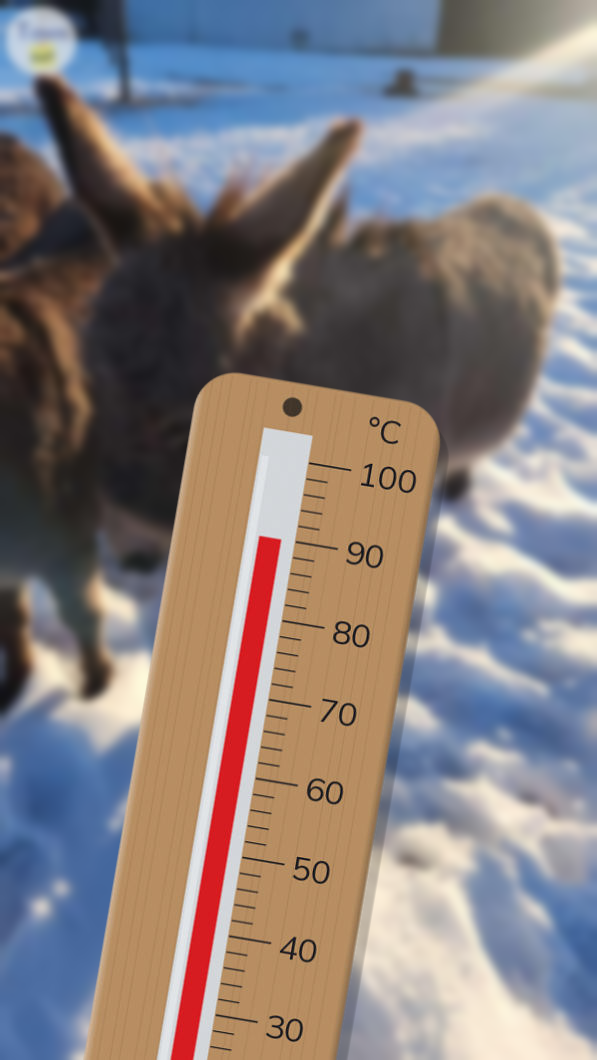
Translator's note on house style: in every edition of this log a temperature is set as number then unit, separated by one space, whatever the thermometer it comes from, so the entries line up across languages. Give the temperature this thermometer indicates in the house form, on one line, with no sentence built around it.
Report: 90 °C
